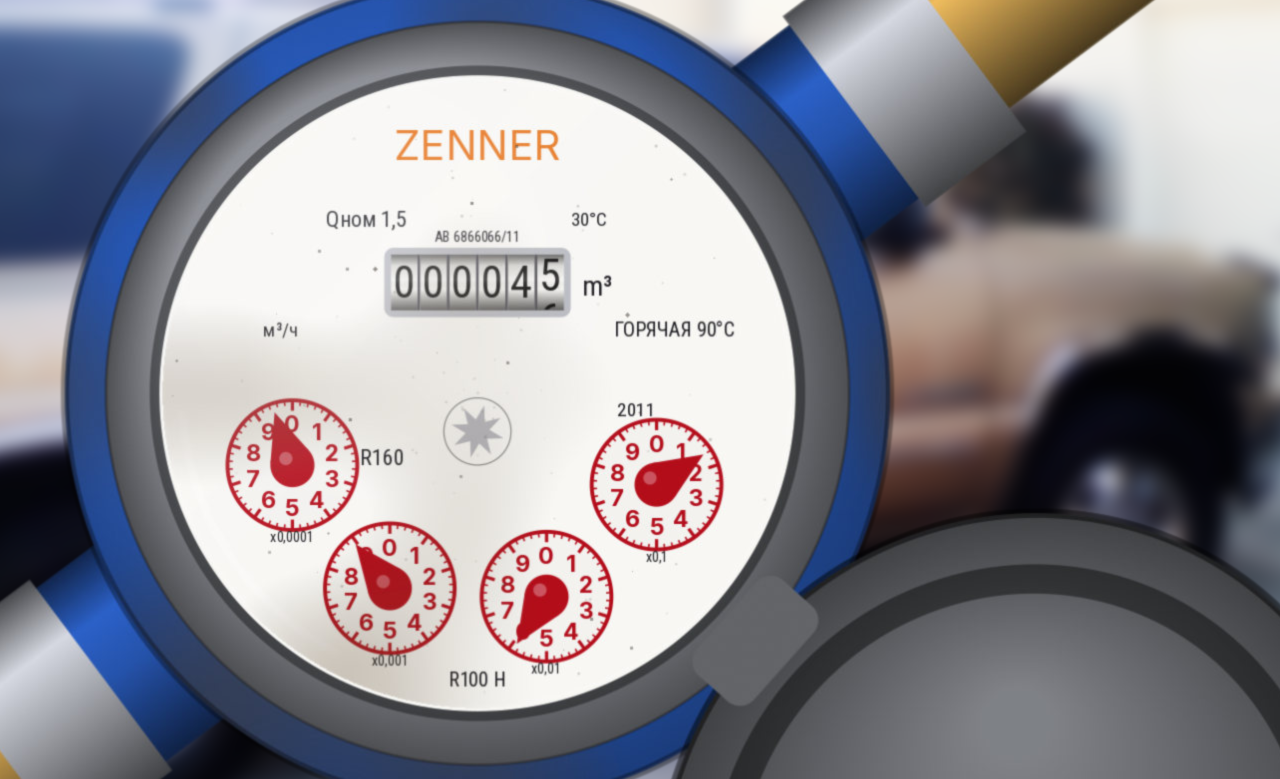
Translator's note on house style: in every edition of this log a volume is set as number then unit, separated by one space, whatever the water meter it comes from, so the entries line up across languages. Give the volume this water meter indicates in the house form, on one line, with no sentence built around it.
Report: 45.1589 m³
